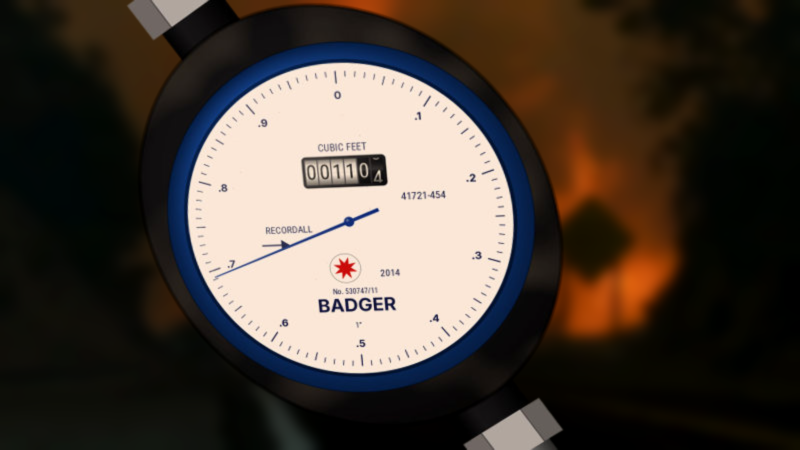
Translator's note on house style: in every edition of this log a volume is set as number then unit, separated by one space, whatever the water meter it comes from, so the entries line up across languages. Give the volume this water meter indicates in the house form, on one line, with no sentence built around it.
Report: 1103.69 ft³
